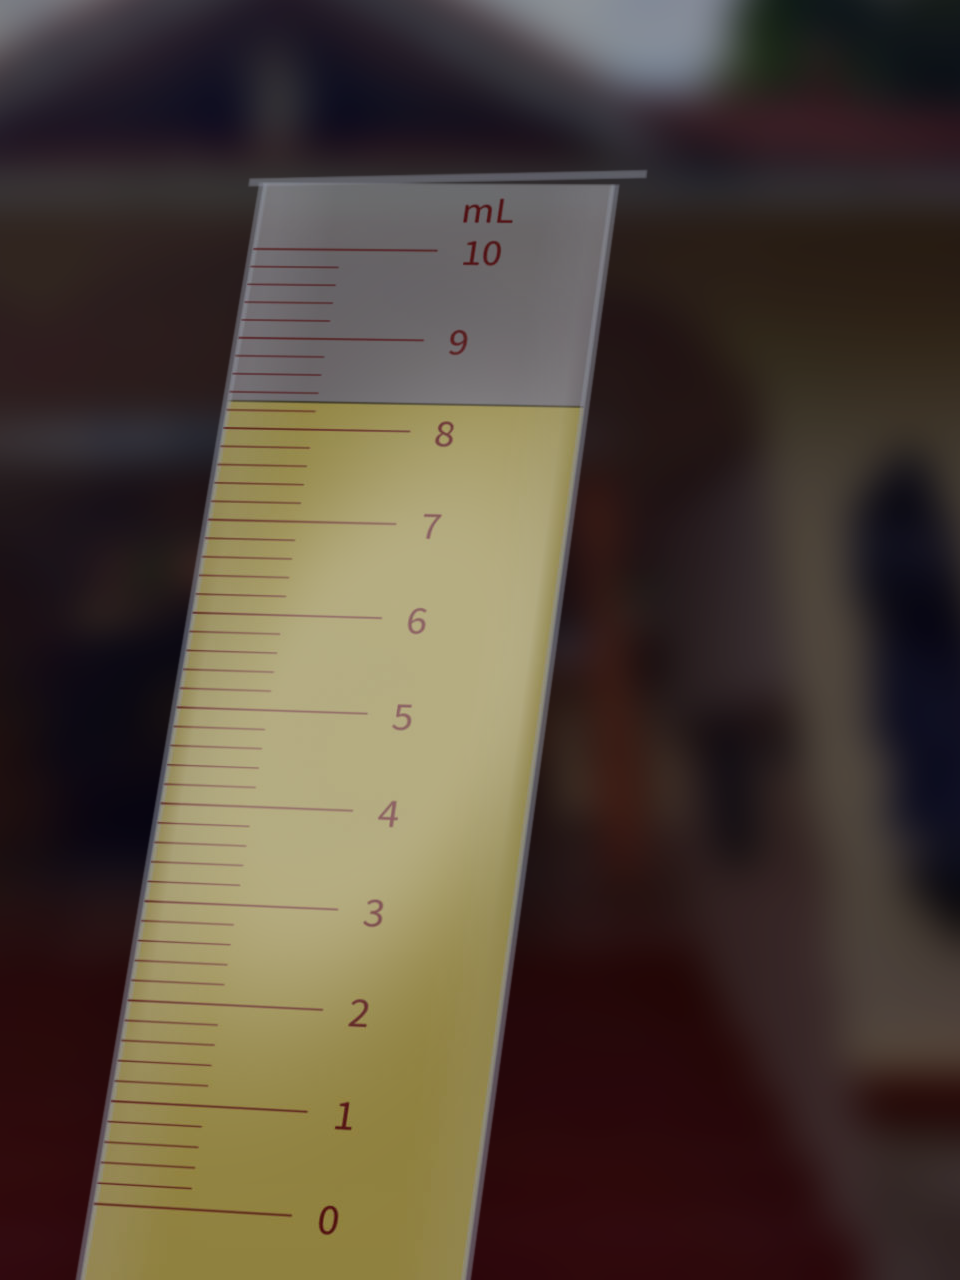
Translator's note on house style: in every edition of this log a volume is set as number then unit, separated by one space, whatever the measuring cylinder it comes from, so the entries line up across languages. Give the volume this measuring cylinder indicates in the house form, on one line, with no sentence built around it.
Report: 8.3 mL
